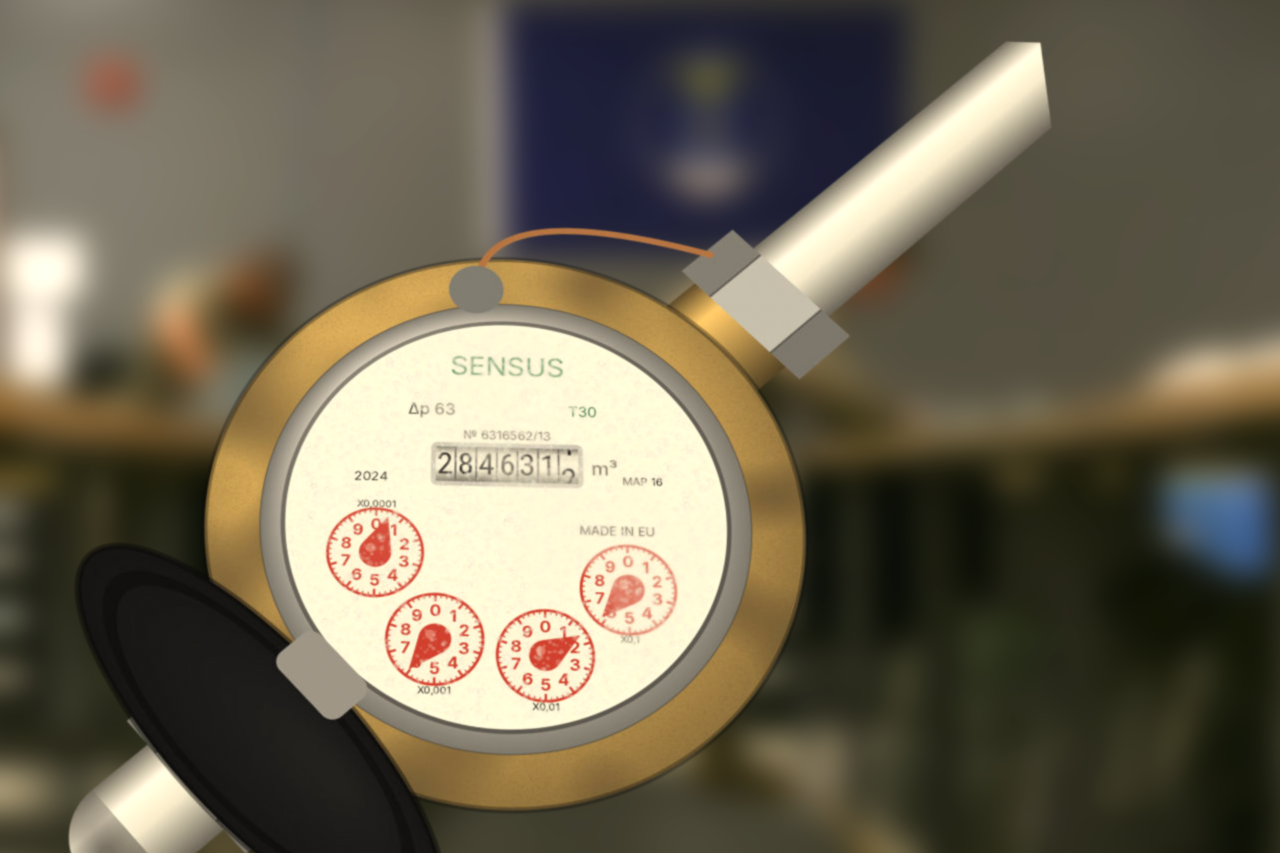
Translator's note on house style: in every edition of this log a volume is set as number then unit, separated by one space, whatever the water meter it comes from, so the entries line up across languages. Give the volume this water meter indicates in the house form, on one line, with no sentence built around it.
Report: 2846311.6160 m³
